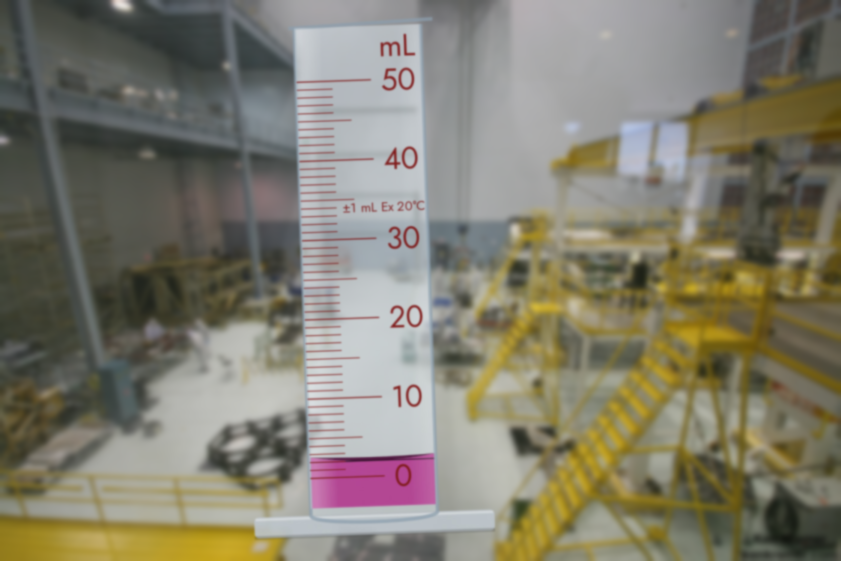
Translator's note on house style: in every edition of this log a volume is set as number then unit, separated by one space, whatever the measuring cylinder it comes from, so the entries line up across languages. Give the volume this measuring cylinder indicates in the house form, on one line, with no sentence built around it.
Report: 2 mL
